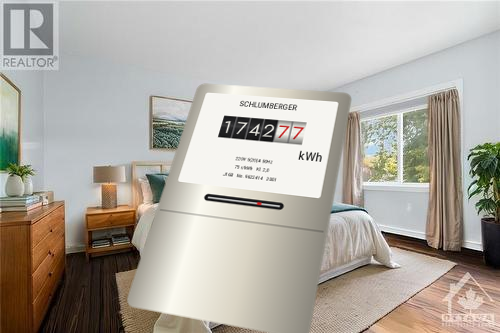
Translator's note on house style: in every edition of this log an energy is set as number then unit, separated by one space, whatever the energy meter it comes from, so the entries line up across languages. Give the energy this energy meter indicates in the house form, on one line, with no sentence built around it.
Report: 1742.77 kWh
